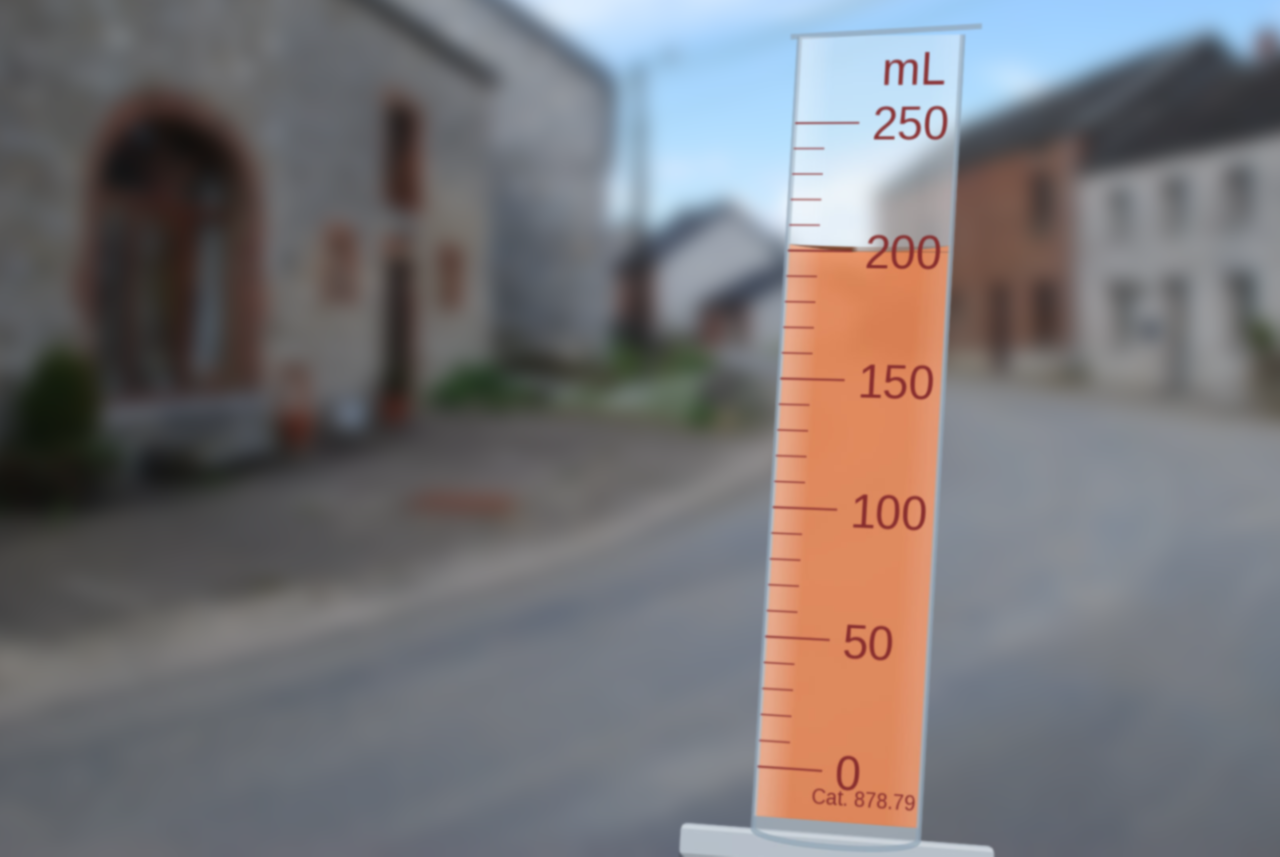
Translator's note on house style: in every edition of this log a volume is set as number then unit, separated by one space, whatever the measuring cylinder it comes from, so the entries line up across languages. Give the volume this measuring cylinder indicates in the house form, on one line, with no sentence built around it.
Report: 200 mL
